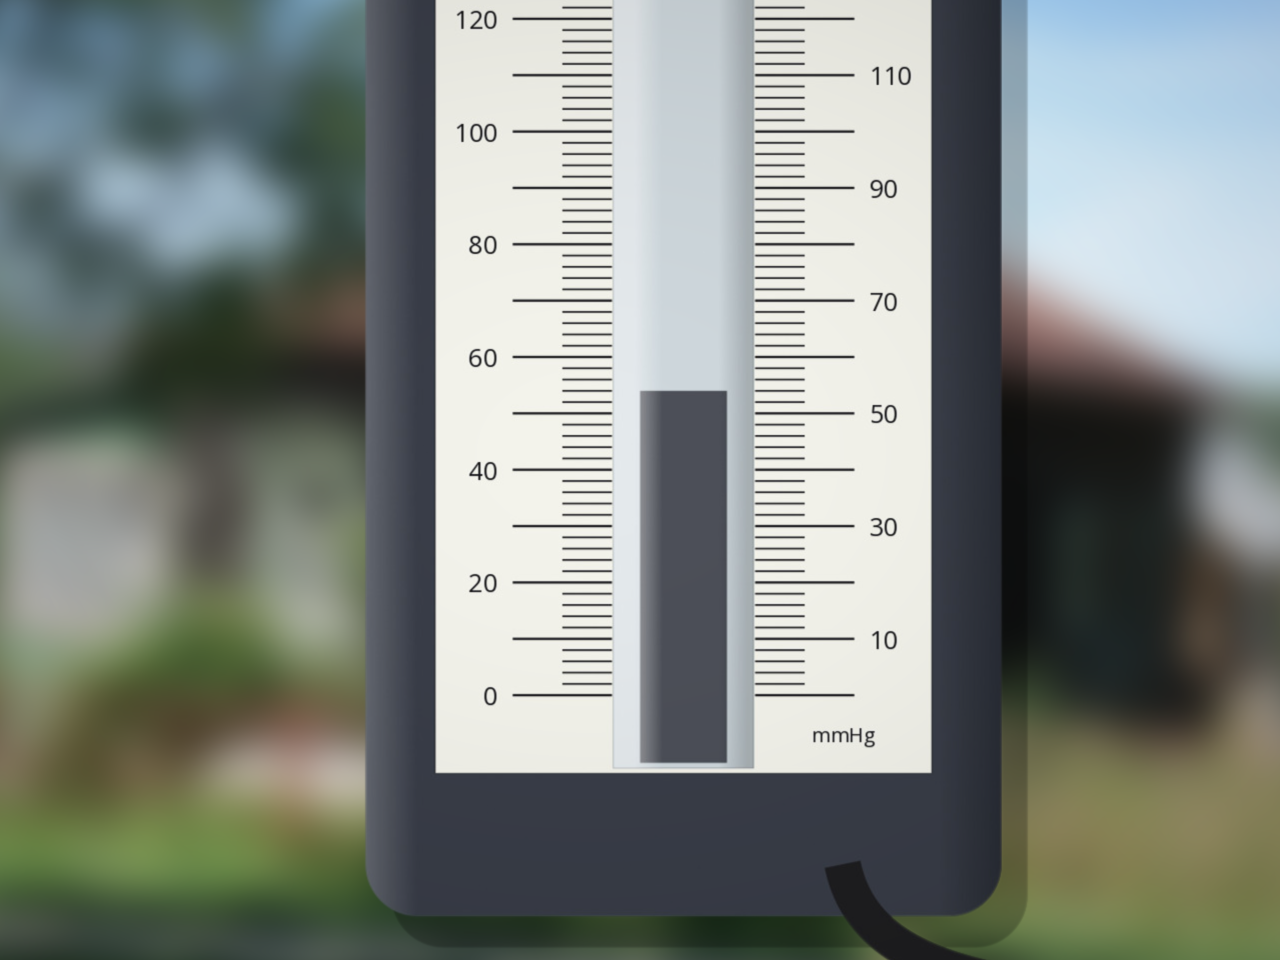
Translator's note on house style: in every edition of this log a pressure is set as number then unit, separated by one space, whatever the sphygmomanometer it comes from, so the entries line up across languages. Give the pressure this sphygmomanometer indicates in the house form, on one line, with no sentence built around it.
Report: 54 mmHg
